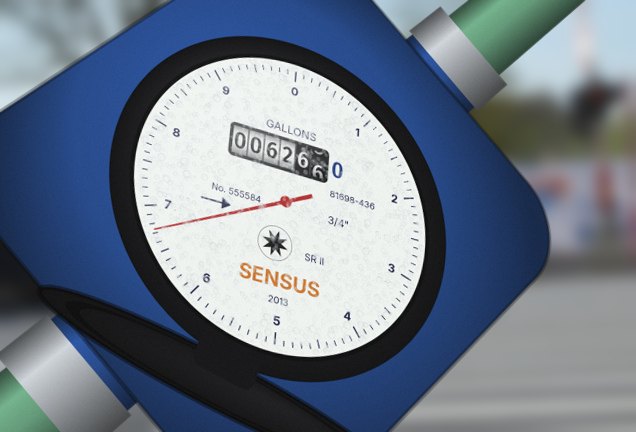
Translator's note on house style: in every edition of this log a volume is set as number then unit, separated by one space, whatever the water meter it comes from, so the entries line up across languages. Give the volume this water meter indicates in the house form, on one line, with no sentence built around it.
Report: 62656.7 gal
